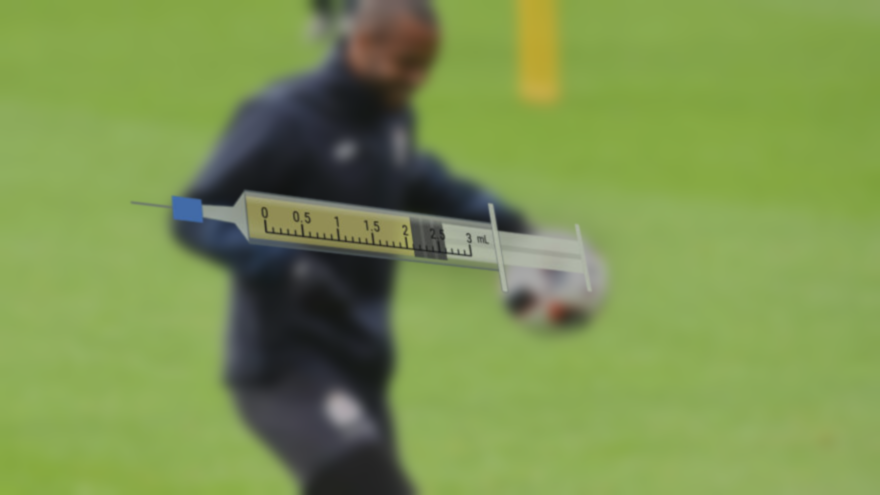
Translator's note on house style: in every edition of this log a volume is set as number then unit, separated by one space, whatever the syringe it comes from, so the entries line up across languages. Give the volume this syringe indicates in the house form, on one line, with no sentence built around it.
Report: 2.1 mL
